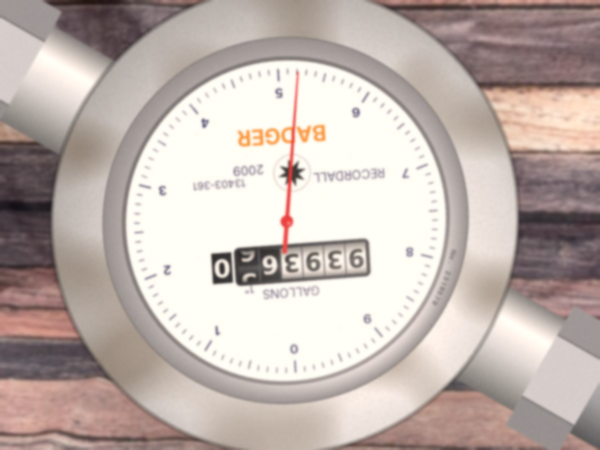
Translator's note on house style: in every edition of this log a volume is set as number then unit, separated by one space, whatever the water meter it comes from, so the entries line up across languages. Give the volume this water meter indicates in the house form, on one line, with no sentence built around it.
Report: 9393655.2 gal
